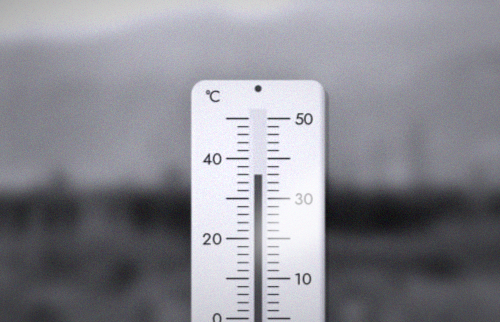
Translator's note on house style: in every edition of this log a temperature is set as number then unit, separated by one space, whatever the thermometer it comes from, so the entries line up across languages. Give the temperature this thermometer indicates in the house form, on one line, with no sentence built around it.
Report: 36 °C
